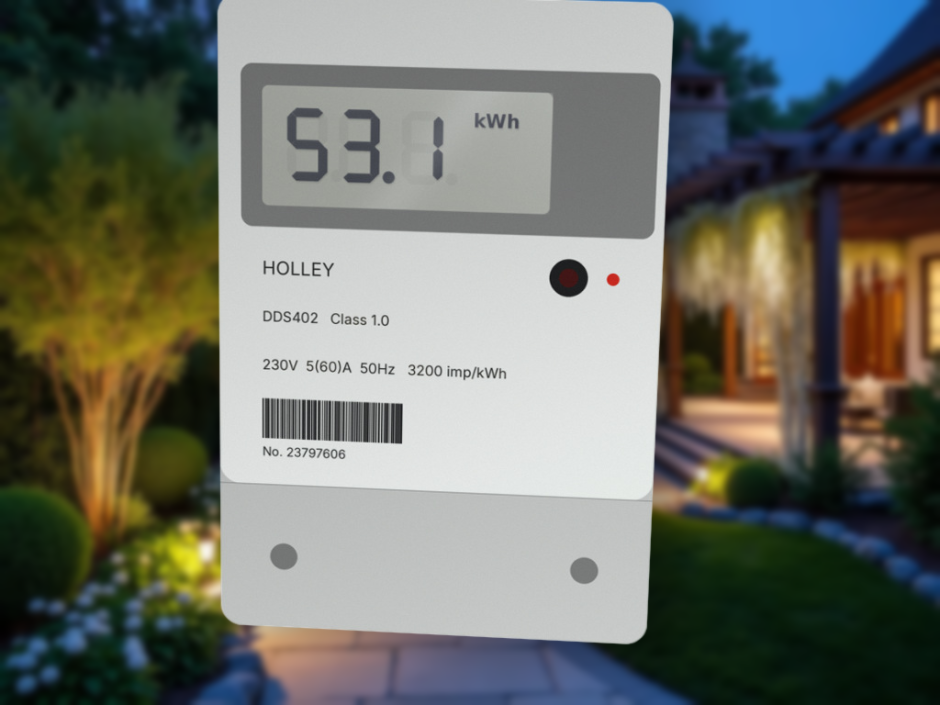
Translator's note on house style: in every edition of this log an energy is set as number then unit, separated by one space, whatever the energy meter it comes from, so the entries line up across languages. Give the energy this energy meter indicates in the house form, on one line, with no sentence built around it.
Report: 53.1 kWh
